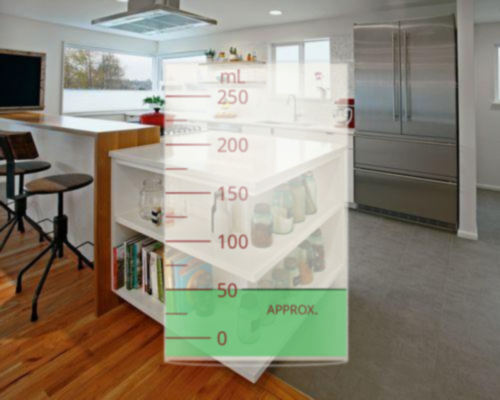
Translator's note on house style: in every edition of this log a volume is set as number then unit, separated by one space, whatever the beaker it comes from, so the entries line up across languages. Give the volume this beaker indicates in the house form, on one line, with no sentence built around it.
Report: 50 mL
